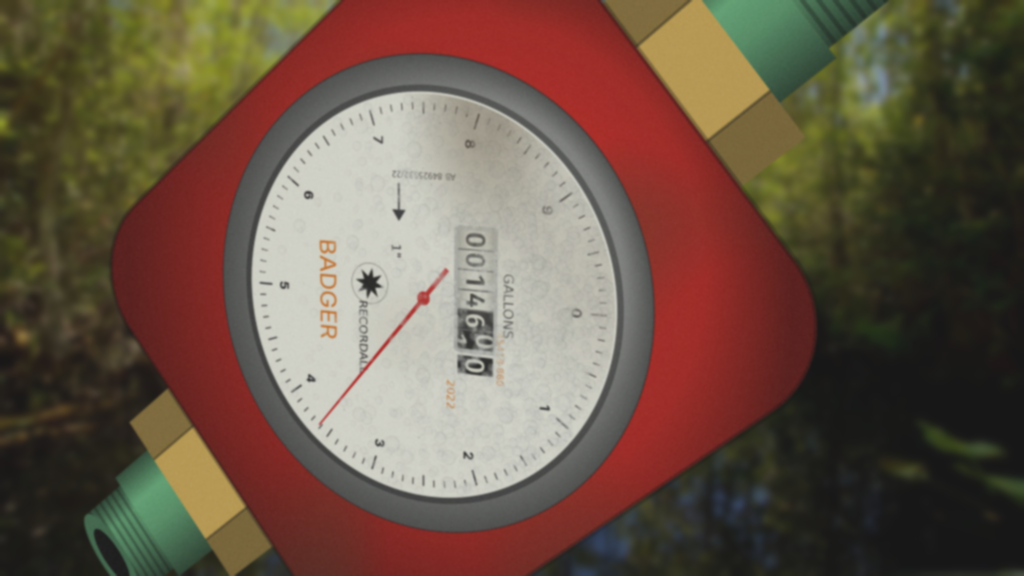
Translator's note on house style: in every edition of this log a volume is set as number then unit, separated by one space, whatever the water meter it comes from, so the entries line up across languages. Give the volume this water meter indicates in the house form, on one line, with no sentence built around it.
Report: 14603.6 gal
